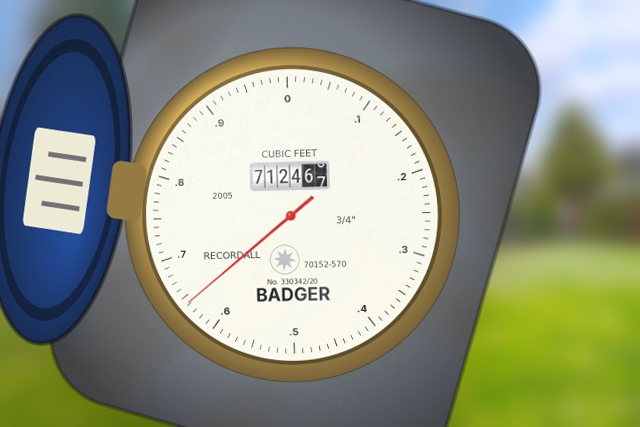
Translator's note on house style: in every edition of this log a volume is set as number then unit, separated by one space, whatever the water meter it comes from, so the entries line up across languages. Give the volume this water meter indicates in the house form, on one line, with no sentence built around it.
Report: 712466.64 ft³
